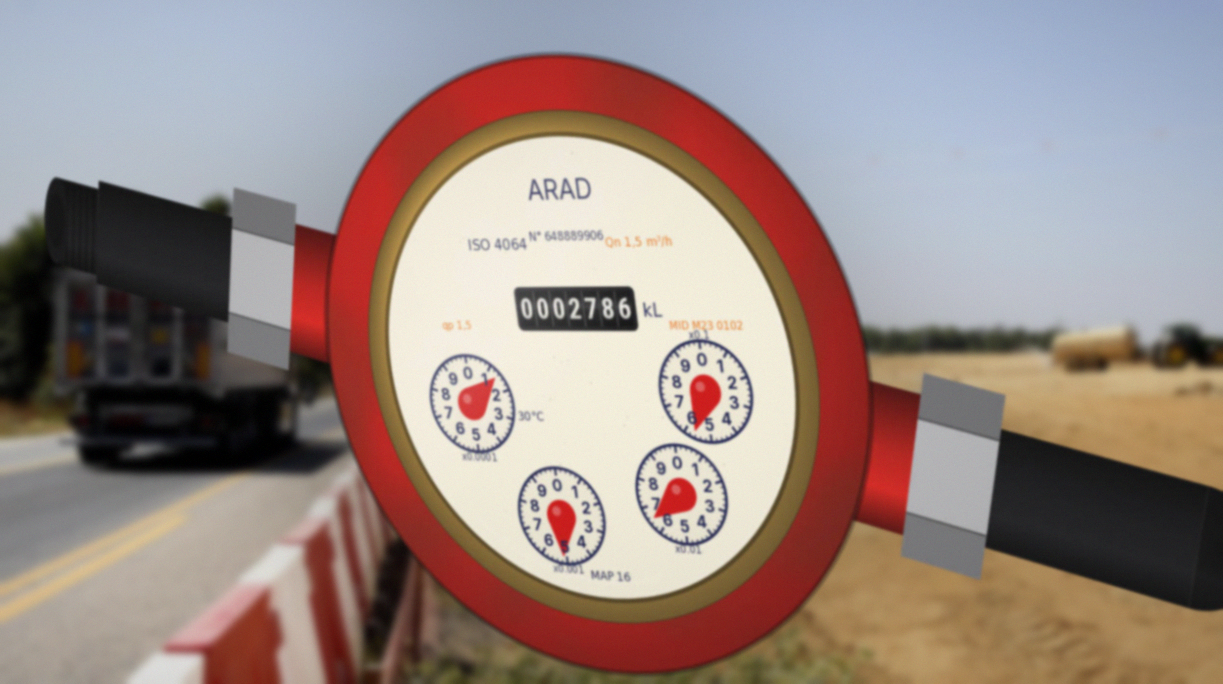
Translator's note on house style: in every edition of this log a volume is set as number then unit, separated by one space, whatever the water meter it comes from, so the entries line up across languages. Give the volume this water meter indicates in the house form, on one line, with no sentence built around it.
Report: 2786.5651 kL
